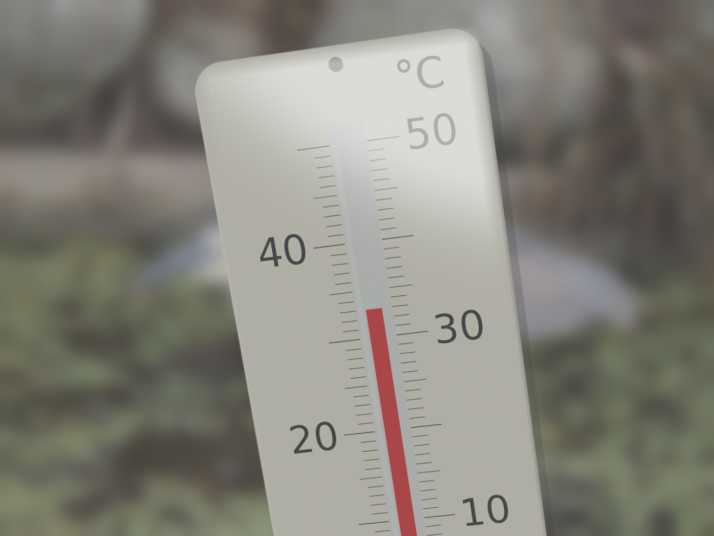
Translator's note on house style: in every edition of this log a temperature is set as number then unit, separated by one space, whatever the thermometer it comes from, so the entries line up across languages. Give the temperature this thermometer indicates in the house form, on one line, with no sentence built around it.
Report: 33 °C
